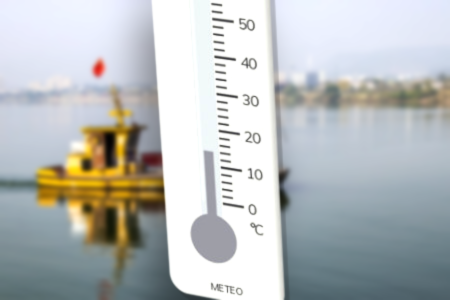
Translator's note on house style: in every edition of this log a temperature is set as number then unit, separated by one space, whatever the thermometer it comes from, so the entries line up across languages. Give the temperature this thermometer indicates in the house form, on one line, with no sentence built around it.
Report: 14 °C
